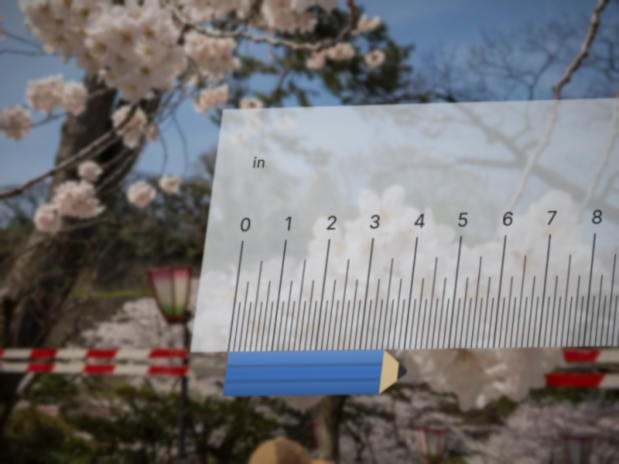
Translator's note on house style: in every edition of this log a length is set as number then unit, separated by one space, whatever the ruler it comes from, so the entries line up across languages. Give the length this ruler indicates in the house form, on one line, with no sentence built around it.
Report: 4.125 in
